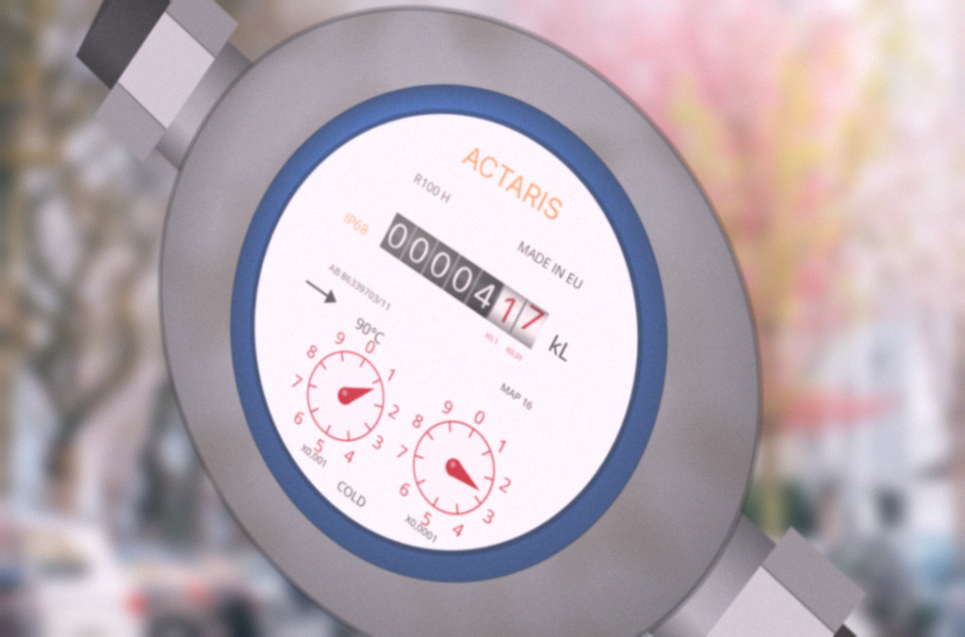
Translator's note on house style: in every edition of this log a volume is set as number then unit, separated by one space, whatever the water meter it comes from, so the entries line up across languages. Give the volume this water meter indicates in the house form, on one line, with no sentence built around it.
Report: 4.1712 kL
